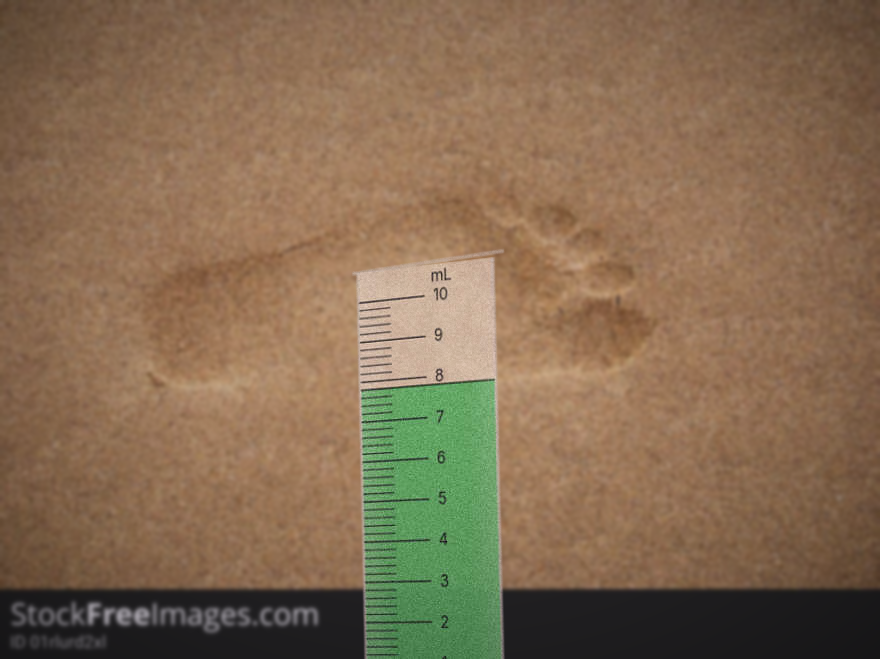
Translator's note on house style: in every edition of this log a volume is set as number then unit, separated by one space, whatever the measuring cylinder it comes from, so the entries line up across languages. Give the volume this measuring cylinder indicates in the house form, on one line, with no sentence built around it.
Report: 7.8 mL
